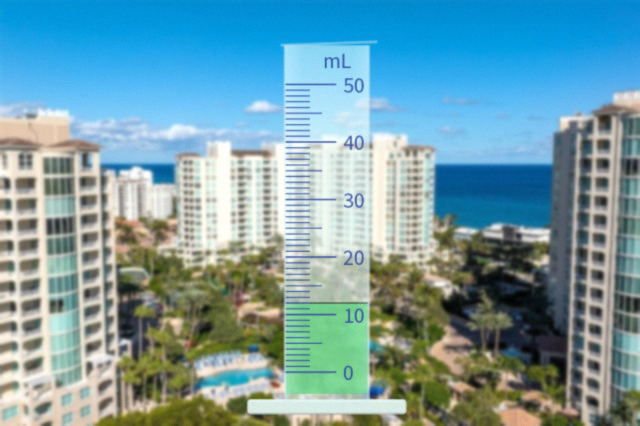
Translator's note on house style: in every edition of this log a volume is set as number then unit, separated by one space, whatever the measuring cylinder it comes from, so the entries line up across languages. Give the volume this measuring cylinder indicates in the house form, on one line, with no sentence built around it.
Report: 12 mL
